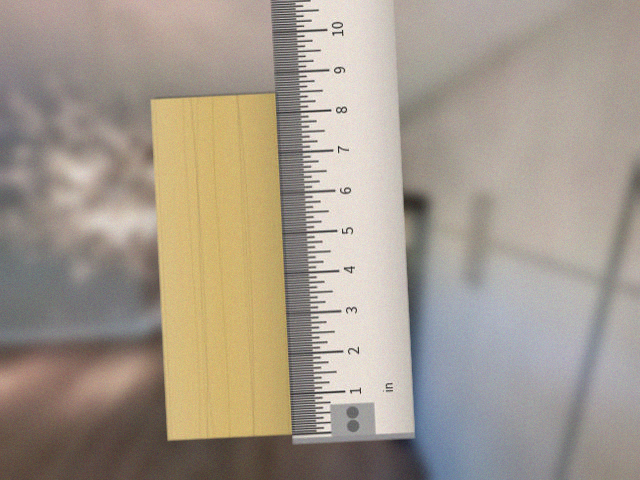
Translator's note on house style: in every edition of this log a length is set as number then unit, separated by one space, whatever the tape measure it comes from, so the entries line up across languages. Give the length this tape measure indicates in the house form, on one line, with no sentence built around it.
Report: 8.5 in
